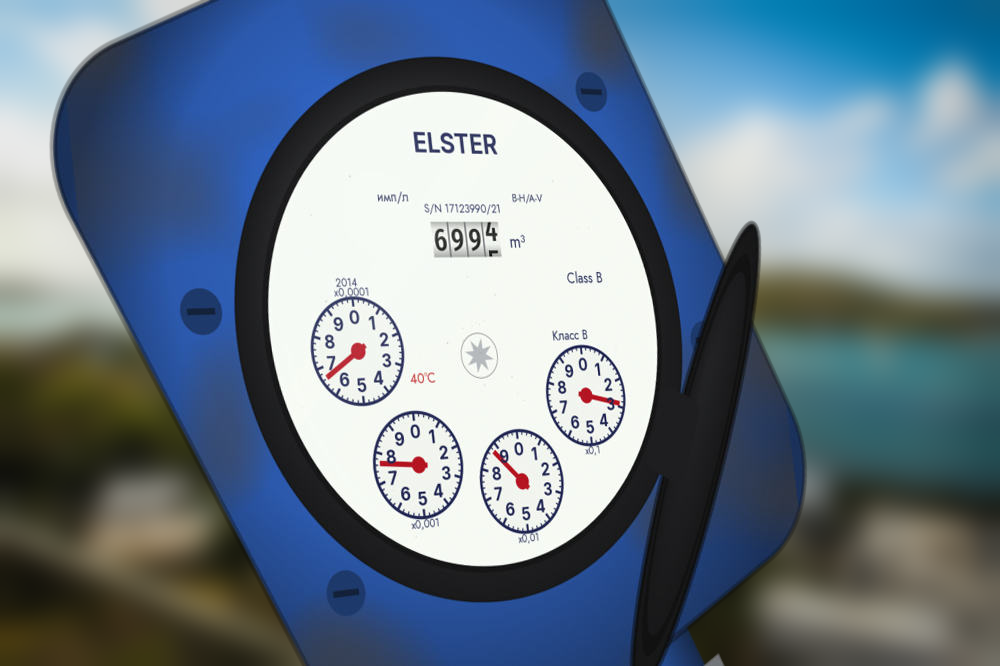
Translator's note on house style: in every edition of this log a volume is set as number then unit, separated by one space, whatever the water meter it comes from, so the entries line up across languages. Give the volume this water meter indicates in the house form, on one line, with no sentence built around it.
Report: 6994.2876 m³
